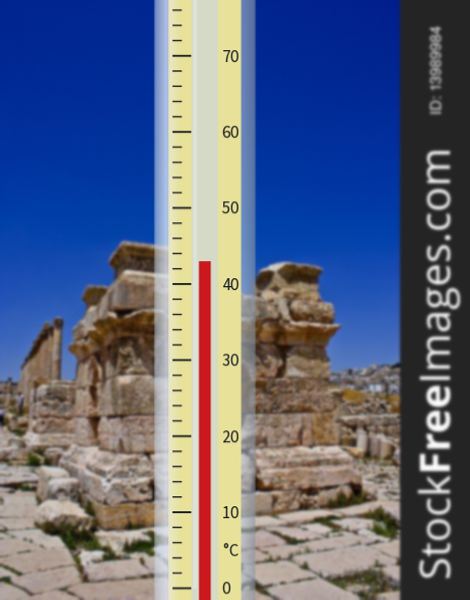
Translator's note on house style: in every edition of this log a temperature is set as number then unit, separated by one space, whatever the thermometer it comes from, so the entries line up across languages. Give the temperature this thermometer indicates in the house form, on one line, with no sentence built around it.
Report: 43 °C
